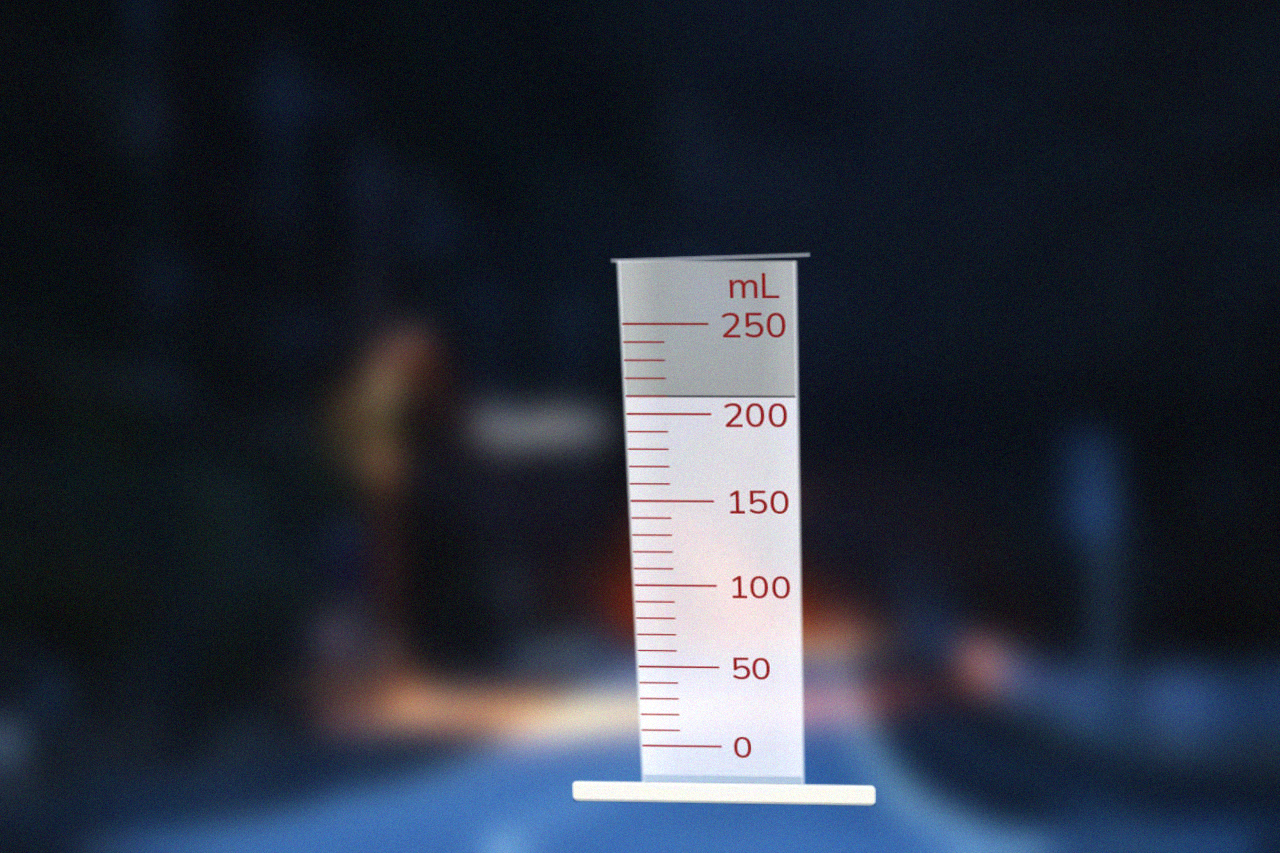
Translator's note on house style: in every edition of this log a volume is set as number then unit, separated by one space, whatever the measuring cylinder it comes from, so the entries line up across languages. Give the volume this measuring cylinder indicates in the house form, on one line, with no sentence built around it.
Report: 210 mL
